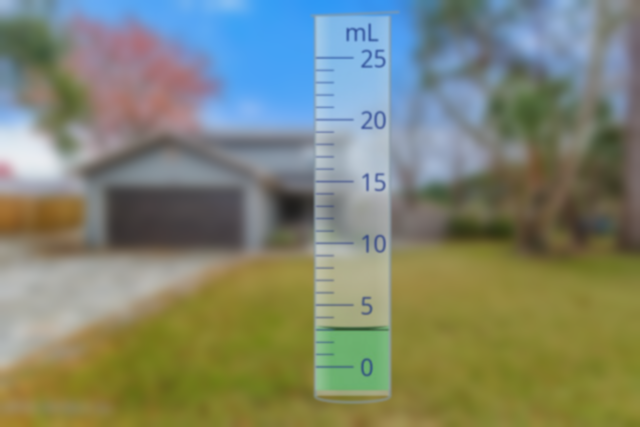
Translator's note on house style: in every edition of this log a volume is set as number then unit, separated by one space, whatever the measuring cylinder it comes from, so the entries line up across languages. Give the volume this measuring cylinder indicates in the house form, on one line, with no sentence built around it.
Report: 3 mL
